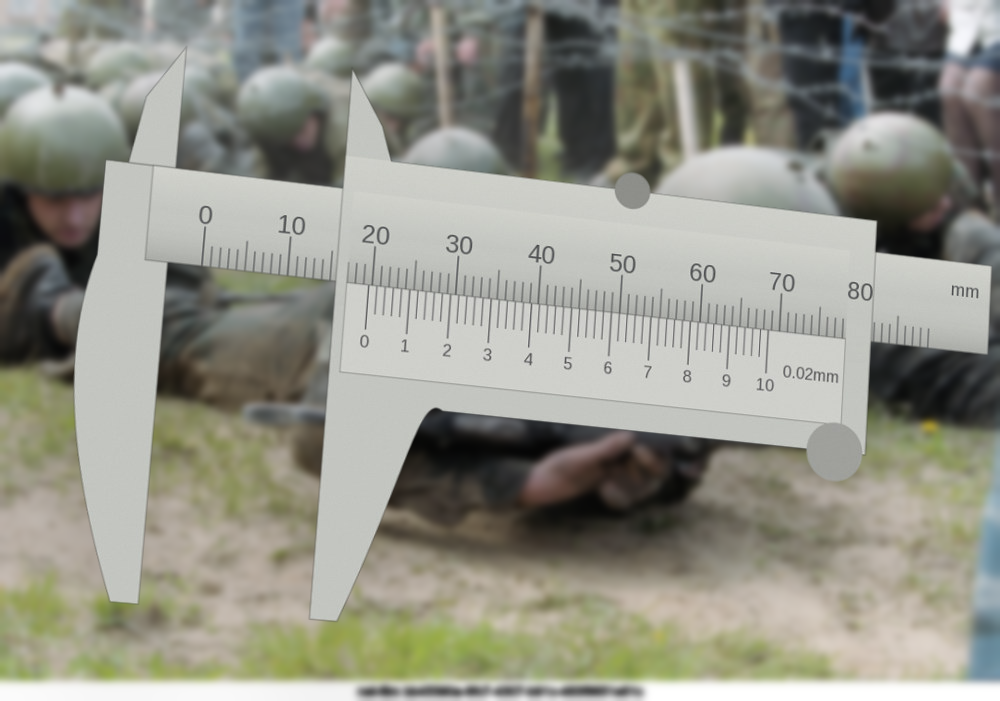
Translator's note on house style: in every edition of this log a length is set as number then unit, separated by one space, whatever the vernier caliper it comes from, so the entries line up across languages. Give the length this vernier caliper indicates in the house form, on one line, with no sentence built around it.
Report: 19.6 mm
